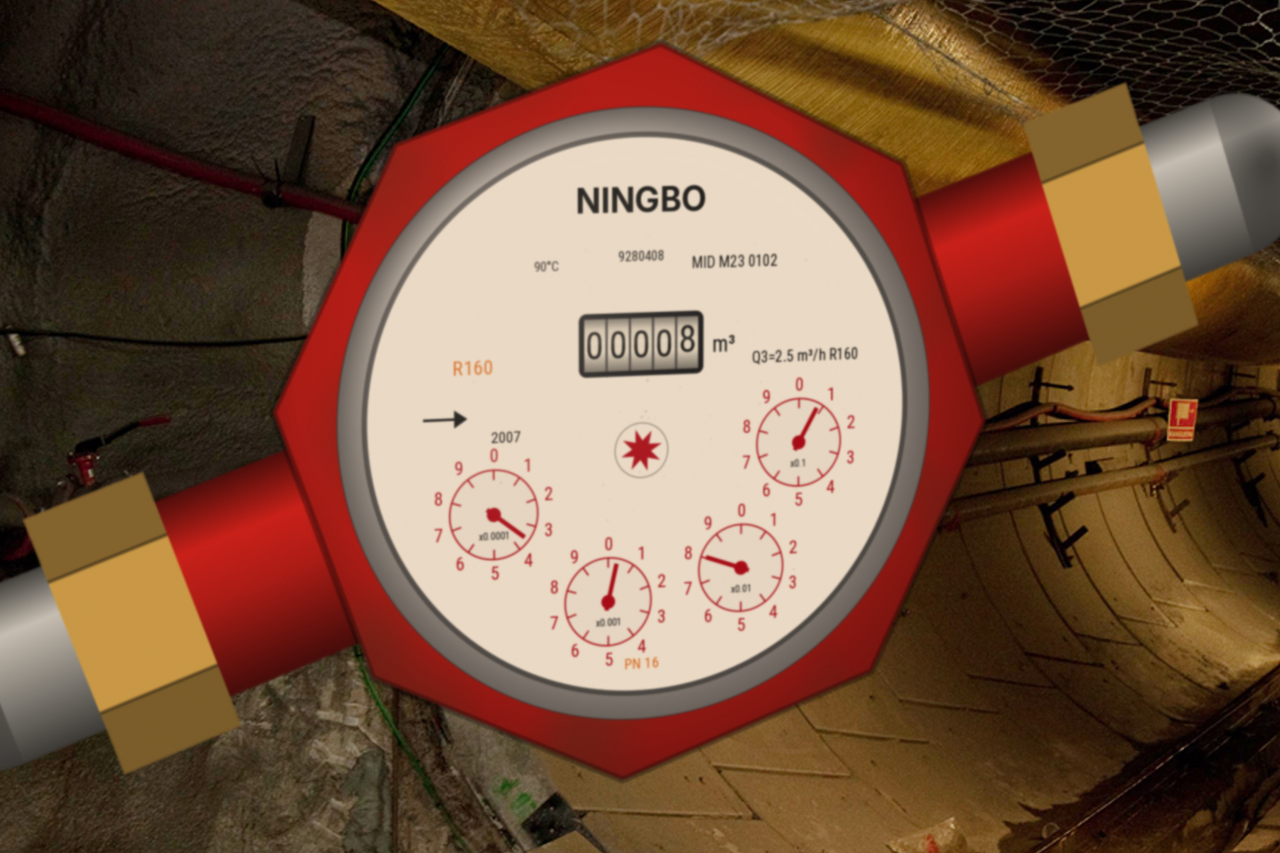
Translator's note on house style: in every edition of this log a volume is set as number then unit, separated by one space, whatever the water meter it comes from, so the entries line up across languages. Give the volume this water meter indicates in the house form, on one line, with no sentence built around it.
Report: 8.0803 m³
